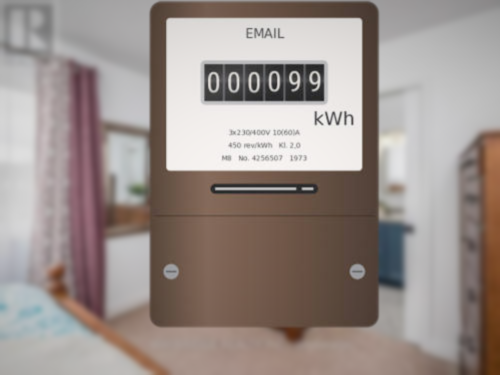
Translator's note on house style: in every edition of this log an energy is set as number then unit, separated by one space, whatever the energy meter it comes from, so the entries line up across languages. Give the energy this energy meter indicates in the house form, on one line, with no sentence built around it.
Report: 99 kWh
